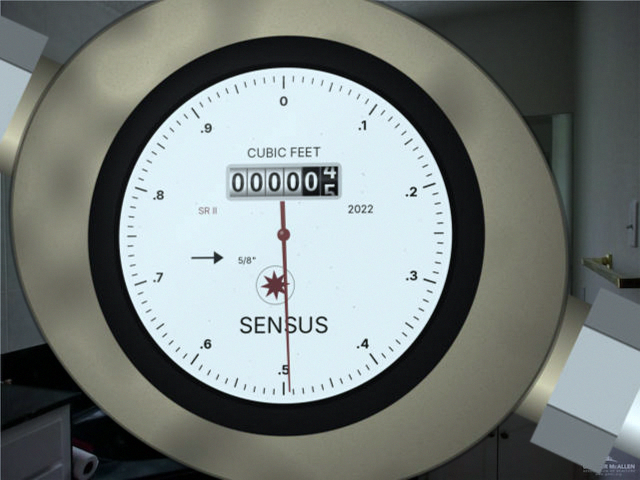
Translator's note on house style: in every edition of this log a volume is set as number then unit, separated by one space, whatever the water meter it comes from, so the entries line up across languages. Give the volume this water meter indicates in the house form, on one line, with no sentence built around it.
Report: 4.49 ft³
